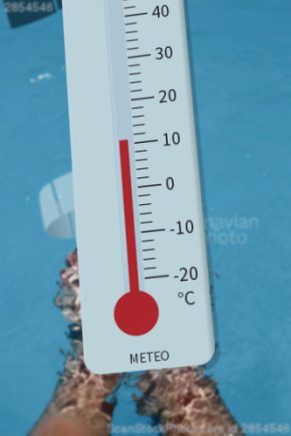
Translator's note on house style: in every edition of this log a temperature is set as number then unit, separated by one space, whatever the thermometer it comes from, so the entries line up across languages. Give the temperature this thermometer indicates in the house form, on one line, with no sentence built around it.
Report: 11 °C
